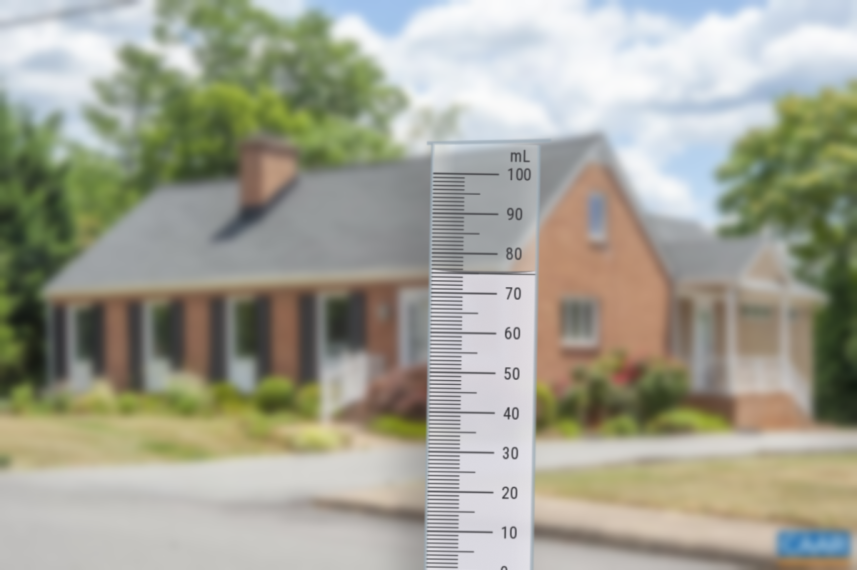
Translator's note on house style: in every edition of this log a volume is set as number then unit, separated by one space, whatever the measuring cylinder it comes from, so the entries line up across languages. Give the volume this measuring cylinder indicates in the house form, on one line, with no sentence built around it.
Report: 75 mL
